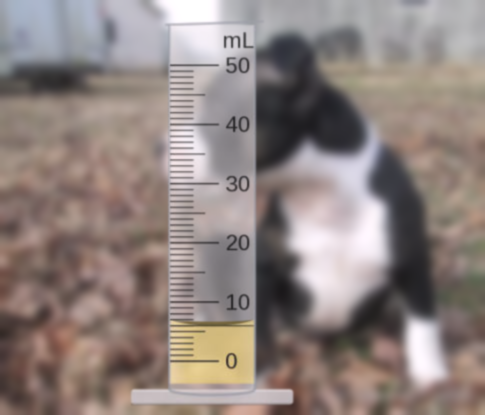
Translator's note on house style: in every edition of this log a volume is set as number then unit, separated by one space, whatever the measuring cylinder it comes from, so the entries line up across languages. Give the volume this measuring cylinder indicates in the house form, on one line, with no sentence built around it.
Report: 6 mL
